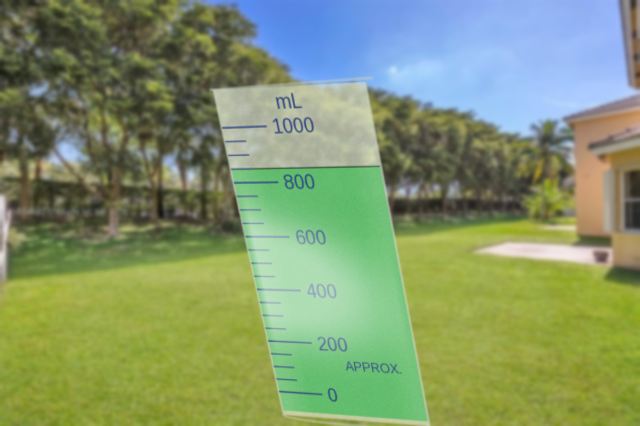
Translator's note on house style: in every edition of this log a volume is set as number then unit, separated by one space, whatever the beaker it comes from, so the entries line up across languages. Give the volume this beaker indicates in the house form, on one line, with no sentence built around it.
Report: 850 mL
